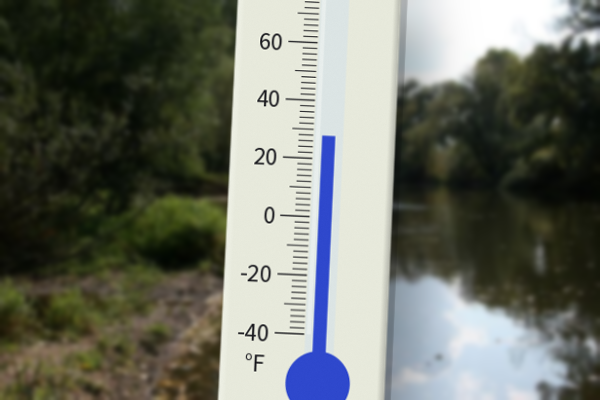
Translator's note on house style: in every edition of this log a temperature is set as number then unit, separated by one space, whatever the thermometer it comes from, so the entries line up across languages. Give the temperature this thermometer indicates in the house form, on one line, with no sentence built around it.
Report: 28 °F
